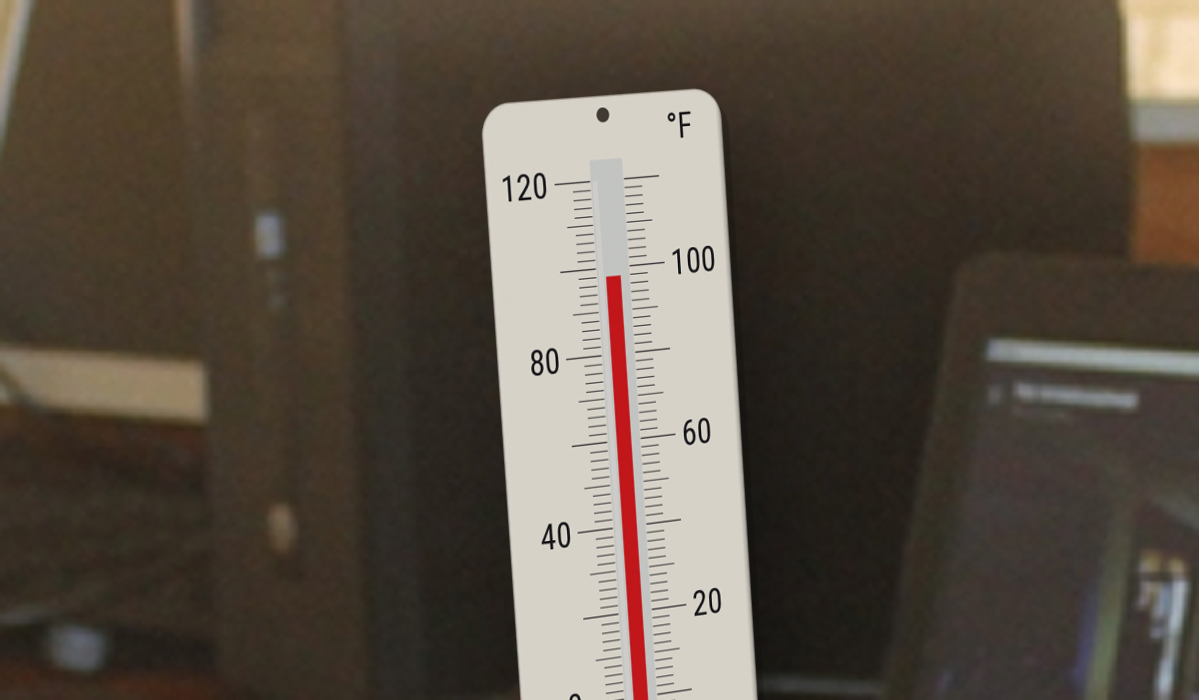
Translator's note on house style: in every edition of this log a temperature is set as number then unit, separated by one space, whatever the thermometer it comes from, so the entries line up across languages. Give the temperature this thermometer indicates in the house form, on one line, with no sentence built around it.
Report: 98 °F
